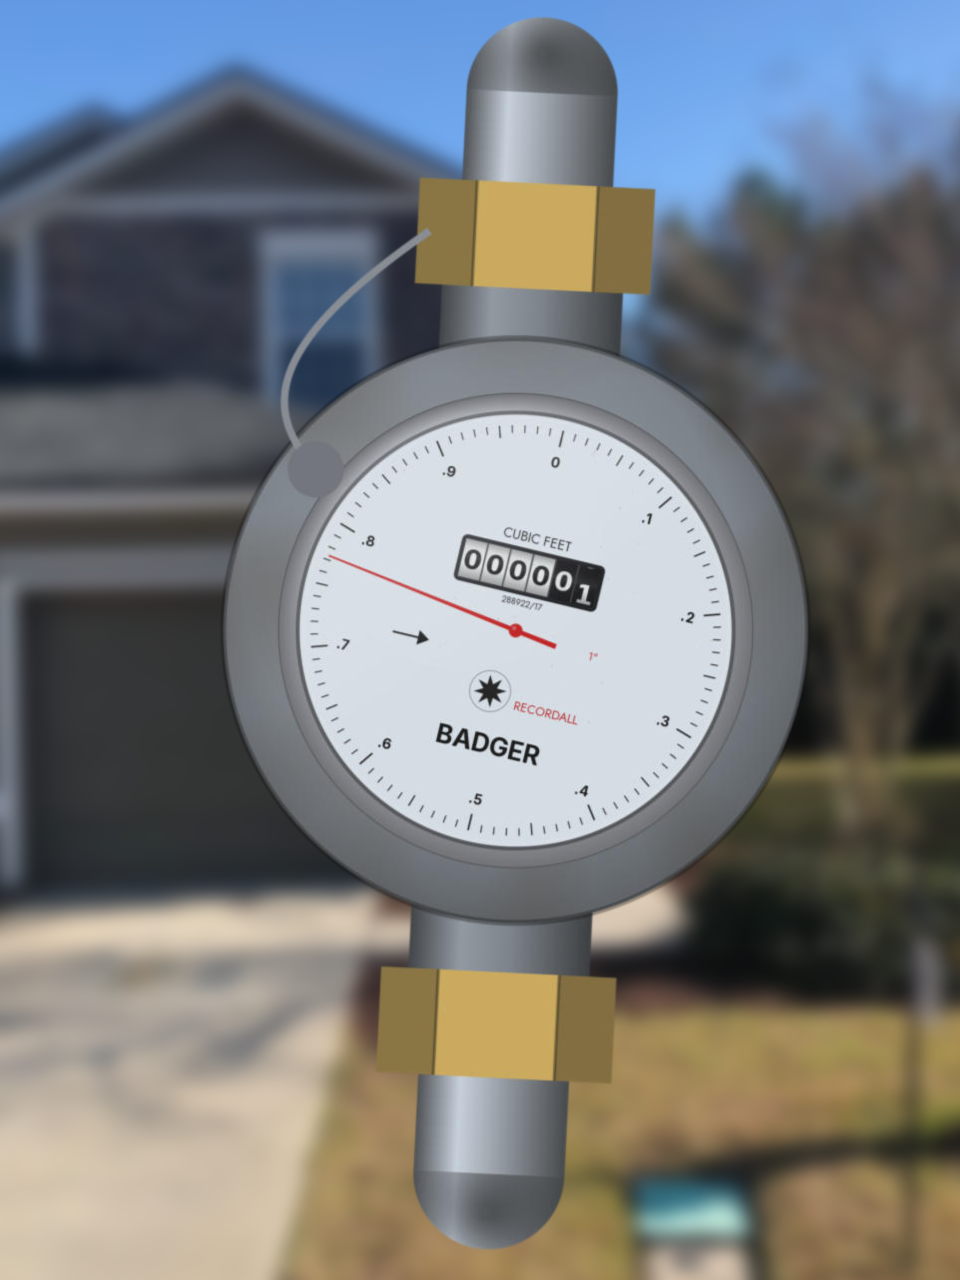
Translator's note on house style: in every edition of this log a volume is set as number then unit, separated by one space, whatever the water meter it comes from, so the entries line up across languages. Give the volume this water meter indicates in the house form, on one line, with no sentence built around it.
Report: 0.77 ft³
